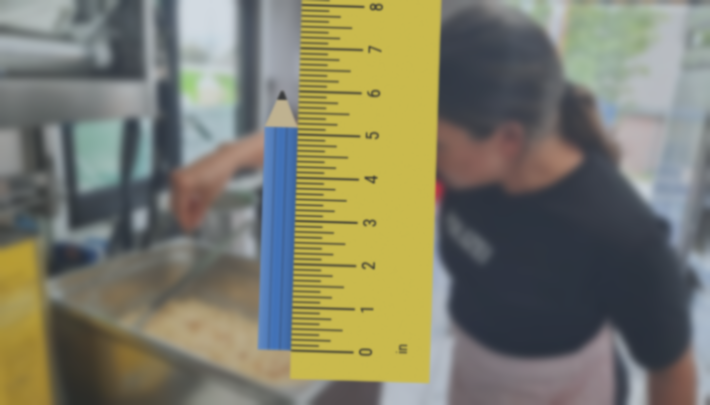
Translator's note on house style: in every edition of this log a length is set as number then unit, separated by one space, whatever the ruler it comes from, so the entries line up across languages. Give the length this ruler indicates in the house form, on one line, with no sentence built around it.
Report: 6 in
